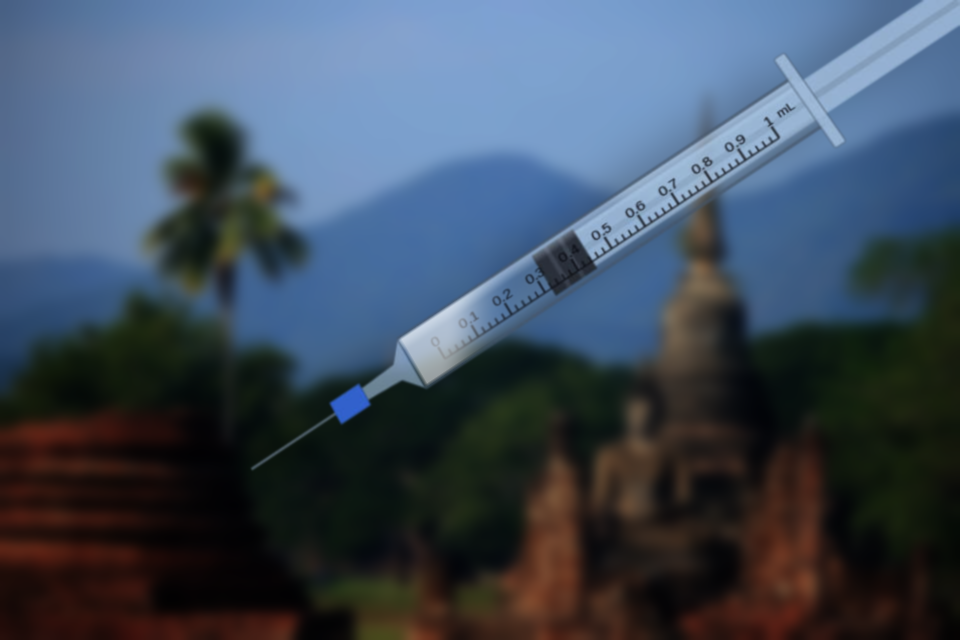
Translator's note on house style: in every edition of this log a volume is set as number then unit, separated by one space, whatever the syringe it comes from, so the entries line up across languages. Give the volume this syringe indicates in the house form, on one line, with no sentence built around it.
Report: 0.32 mL
